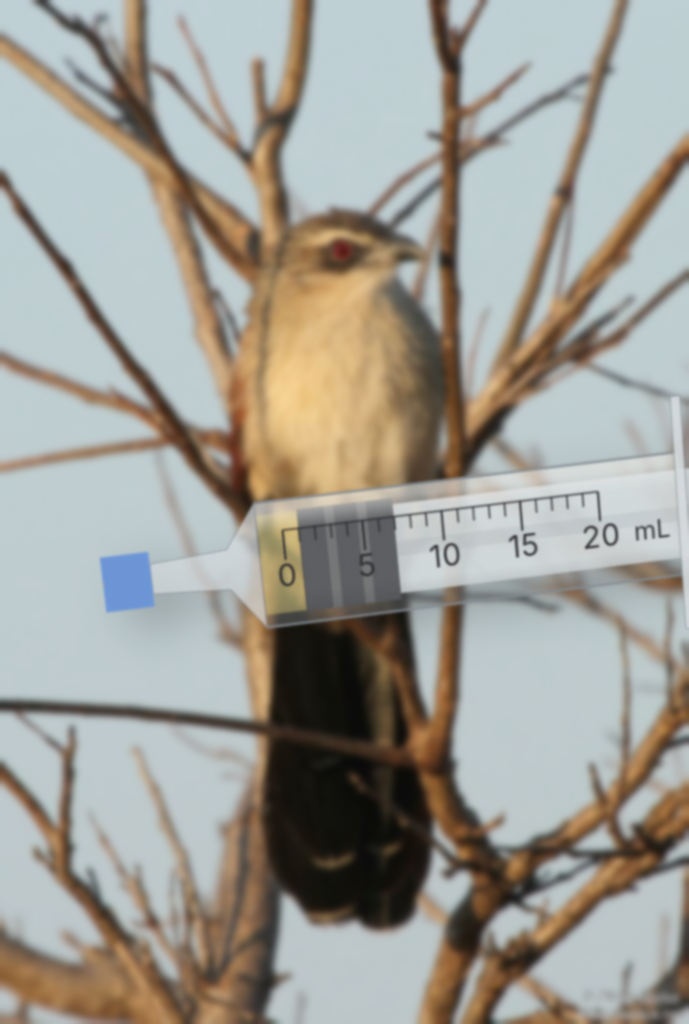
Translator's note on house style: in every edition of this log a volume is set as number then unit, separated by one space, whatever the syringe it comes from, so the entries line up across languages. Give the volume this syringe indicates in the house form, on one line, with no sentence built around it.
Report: 1 mL
